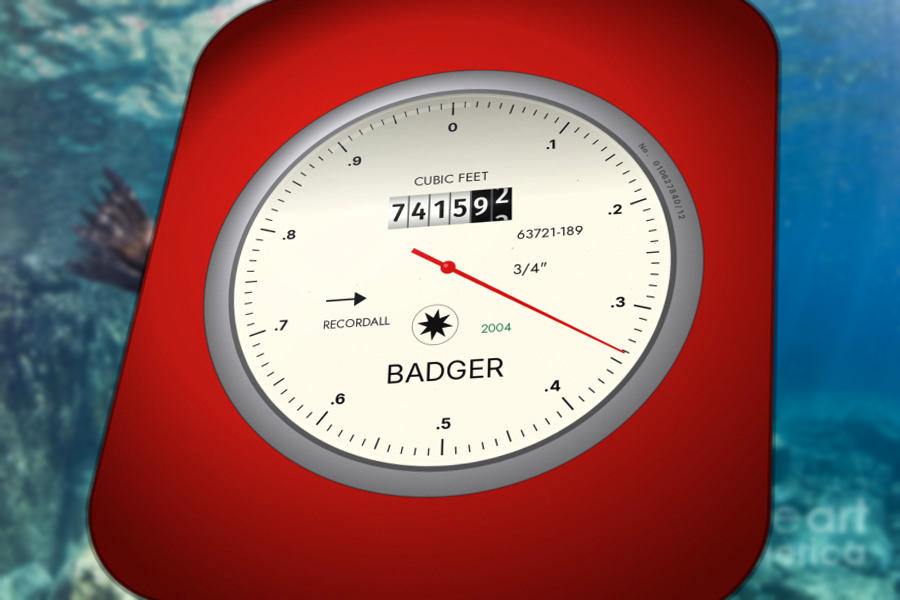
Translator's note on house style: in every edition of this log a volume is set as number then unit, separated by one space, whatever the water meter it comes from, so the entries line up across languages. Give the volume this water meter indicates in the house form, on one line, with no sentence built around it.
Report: 741592.34 ft³
